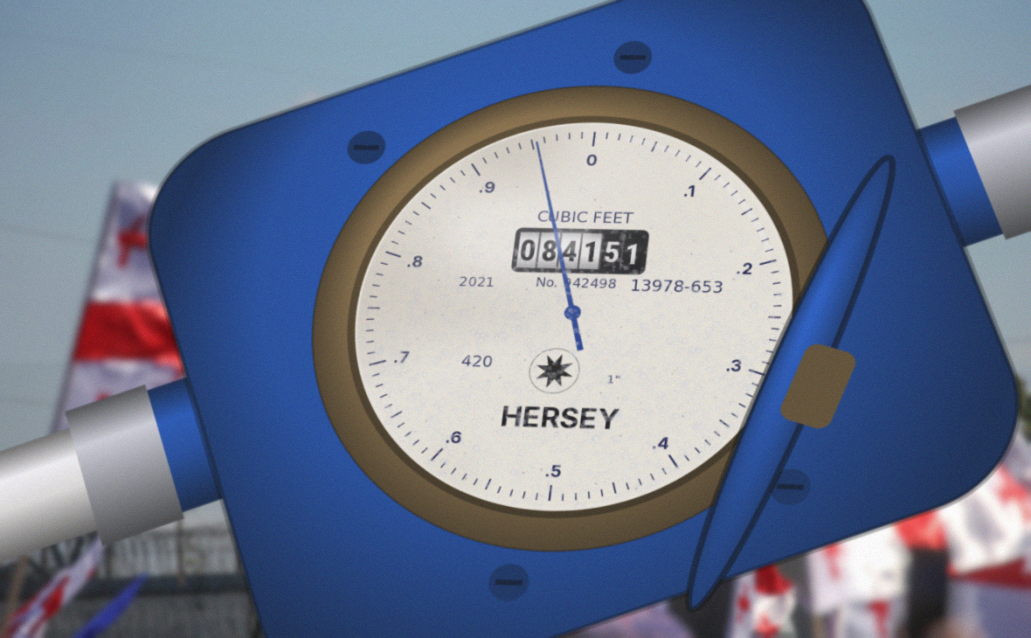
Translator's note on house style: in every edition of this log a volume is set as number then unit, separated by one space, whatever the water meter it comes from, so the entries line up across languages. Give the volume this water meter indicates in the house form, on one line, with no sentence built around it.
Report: 84150.95 ft³
